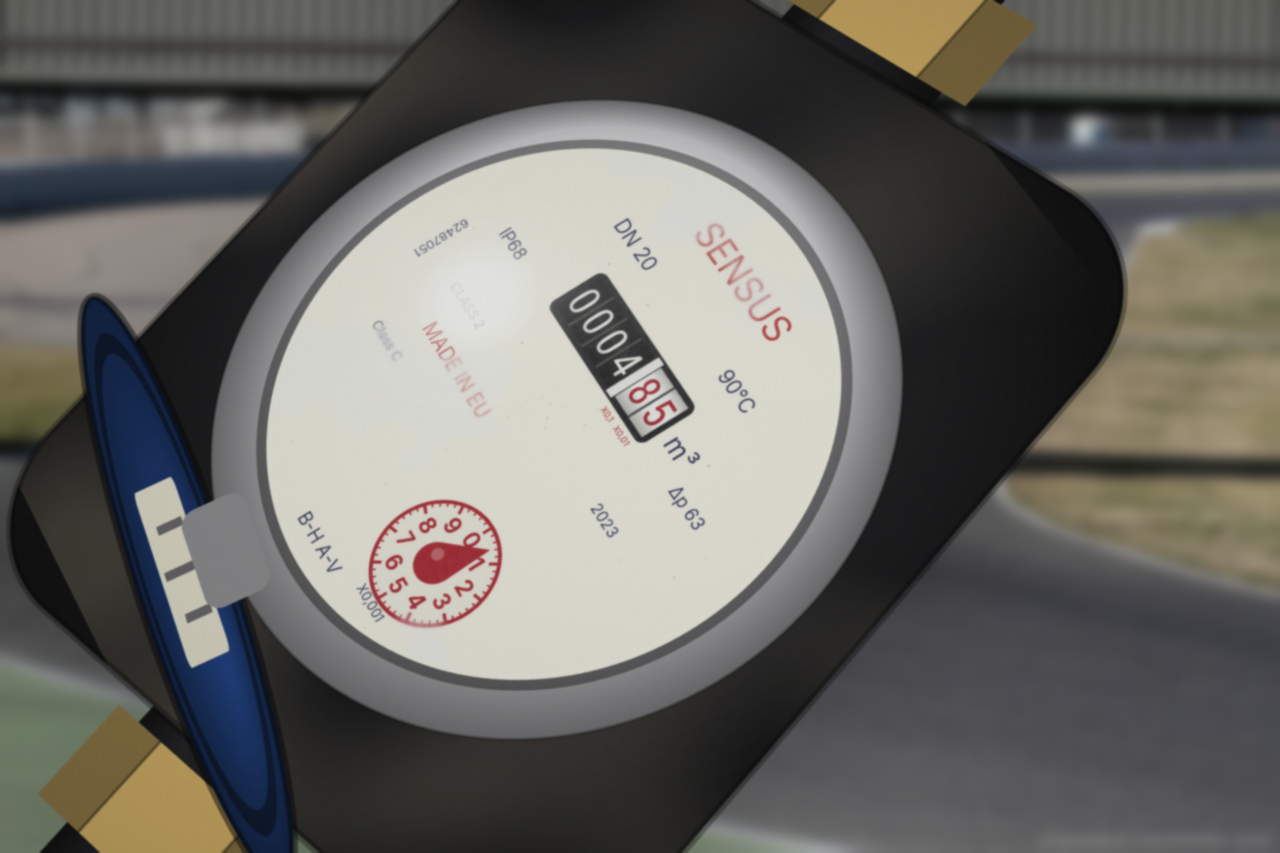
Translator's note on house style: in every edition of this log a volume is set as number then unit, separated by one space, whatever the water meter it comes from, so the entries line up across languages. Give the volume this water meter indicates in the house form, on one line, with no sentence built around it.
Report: 4.850 m³
